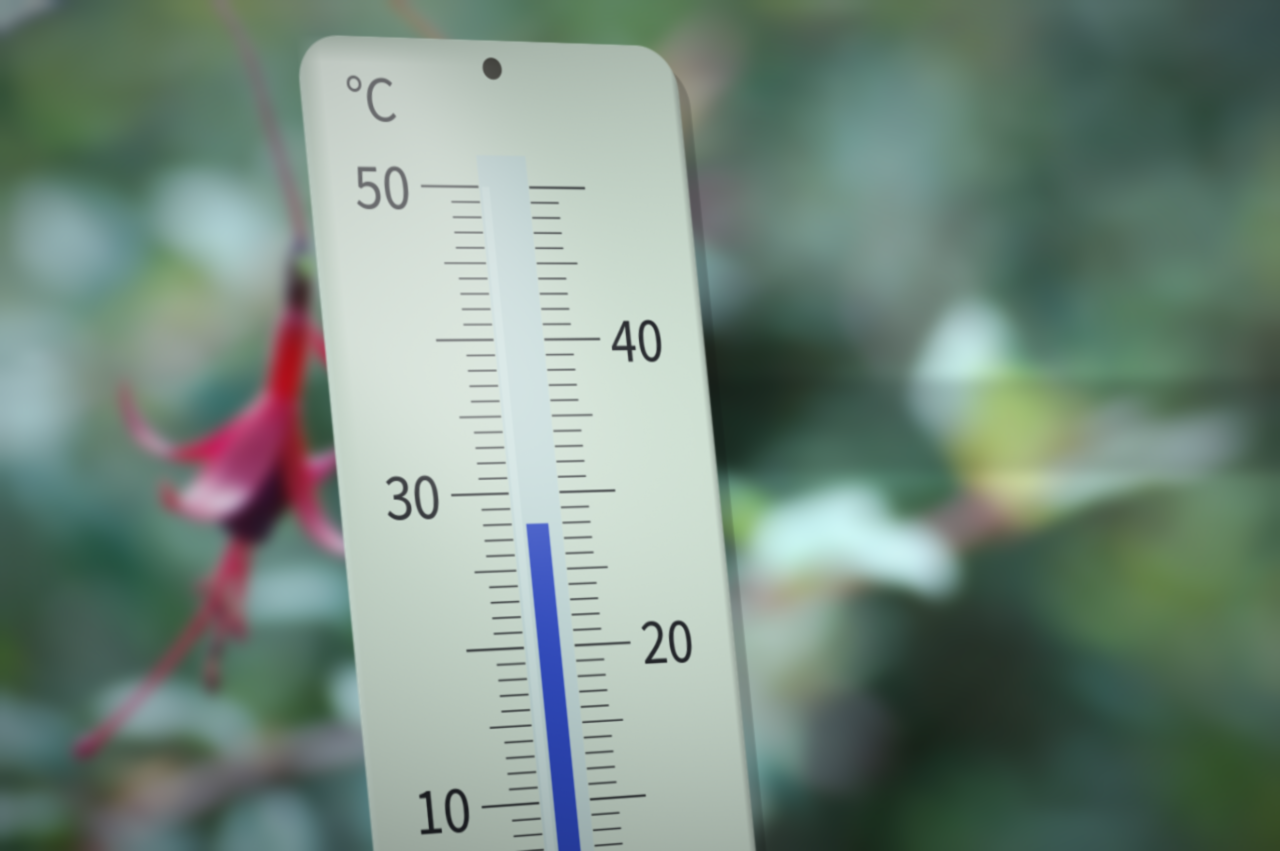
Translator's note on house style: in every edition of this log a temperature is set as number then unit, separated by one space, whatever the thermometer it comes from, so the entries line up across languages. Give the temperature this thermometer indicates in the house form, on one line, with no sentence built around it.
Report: 28 °C
